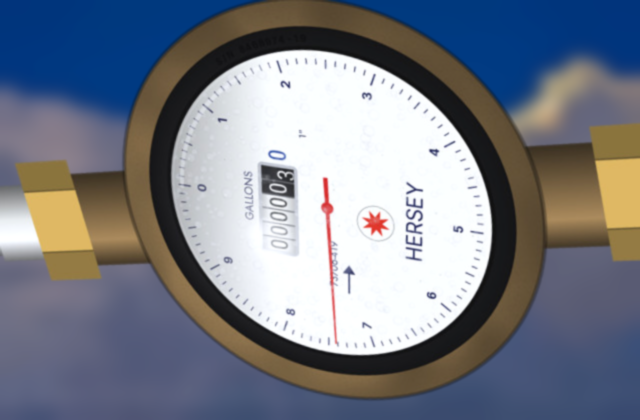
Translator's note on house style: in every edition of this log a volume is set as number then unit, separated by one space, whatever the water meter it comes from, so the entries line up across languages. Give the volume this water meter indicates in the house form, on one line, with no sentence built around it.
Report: 27.4 gal
